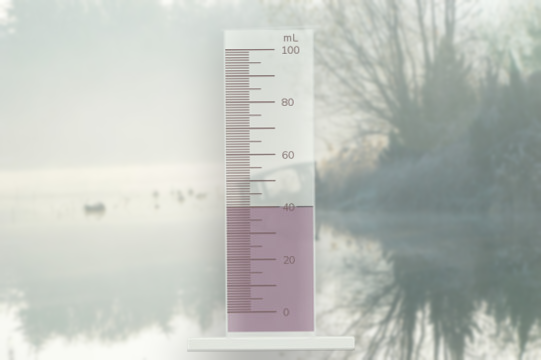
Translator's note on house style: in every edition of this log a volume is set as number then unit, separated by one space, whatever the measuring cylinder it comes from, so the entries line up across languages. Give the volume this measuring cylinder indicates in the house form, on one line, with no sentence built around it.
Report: 40 mL
